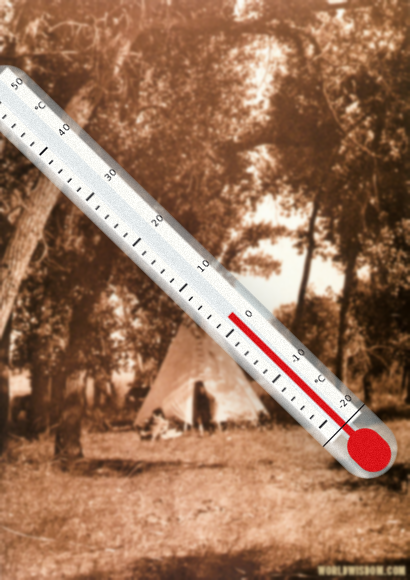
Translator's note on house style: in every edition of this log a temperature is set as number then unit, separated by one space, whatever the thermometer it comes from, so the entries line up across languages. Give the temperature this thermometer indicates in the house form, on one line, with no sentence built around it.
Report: 2 °C
